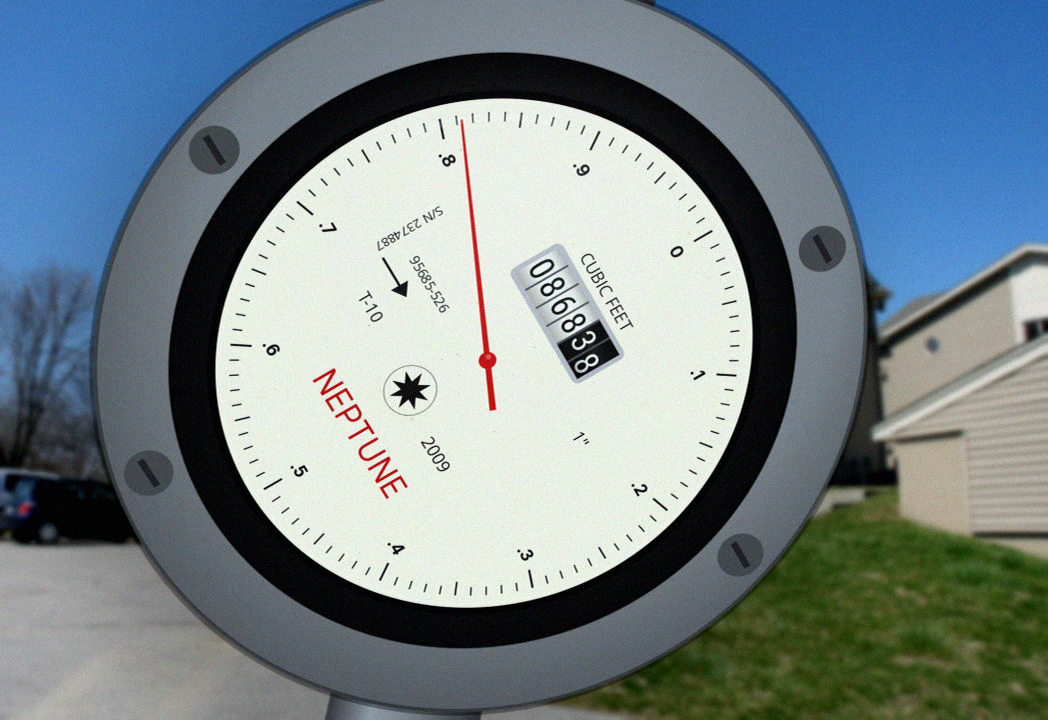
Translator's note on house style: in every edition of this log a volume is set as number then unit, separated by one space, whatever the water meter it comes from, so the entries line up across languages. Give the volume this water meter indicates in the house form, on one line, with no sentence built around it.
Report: 86837.81 ft³
